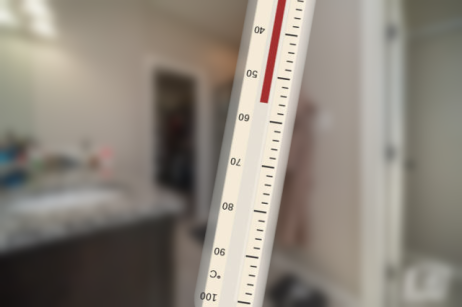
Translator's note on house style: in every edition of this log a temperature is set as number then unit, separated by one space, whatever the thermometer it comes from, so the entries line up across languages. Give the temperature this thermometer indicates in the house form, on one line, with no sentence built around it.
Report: 56 °C
